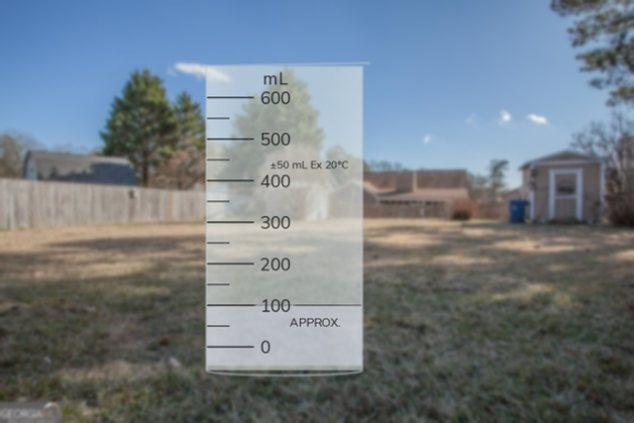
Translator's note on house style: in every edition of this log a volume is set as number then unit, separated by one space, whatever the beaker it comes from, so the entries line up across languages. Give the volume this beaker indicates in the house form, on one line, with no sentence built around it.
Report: 100 mL
